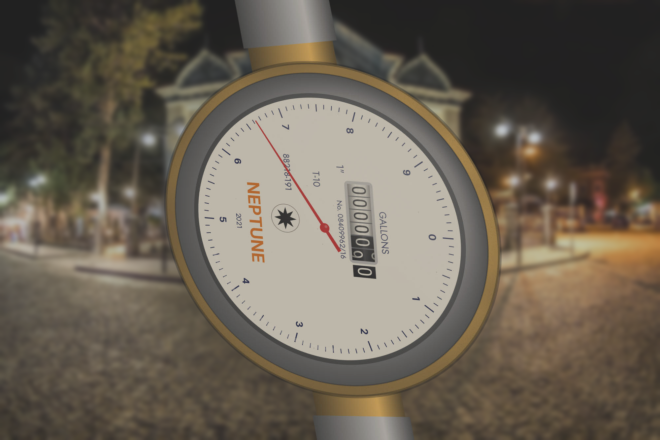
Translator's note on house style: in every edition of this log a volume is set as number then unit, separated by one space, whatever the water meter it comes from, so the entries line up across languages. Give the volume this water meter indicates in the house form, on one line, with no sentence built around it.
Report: 86.6 gal
